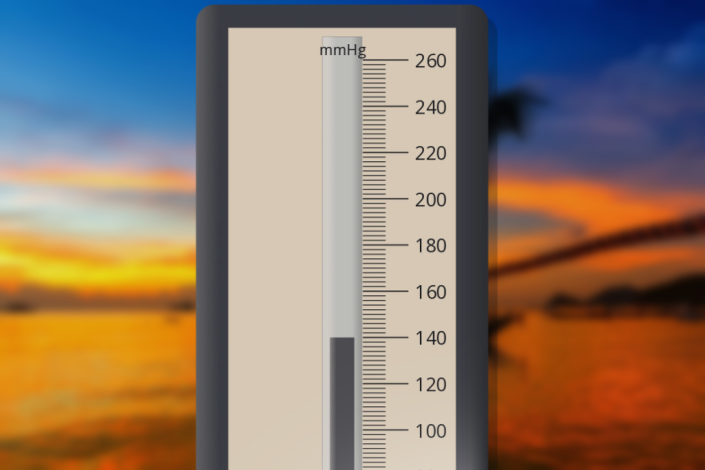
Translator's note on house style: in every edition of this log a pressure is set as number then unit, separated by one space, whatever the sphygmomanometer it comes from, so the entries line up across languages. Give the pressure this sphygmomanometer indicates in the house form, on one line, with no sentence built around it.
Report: 140 mmHg
